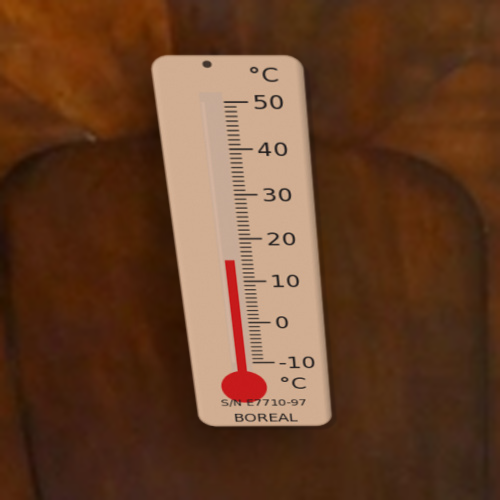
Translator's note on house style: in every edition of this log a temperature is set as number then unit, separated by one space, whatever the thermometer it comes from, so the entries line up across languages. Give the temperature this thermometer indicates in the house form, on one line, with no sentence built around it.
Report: 15 °C
